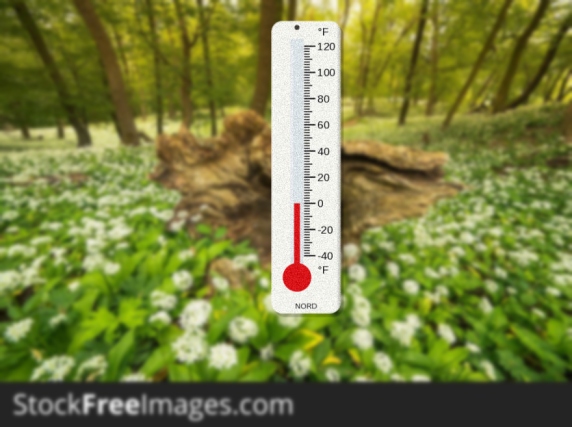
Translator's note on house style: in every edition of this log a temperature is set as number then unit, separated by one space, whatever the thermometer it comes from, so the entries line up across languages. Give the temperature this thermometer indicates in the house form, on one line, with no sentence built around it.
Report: 0 °F
